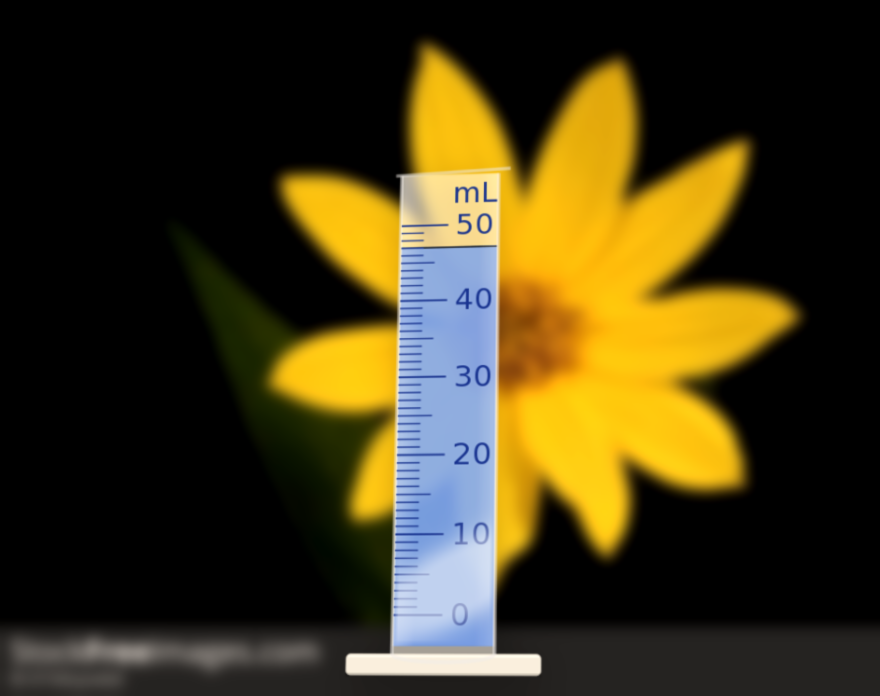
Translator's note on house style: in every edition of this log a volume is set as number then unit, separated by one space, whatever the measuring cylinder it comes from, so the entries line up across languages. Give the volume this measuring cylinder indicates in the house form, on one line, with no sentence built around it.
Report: 47 mL
